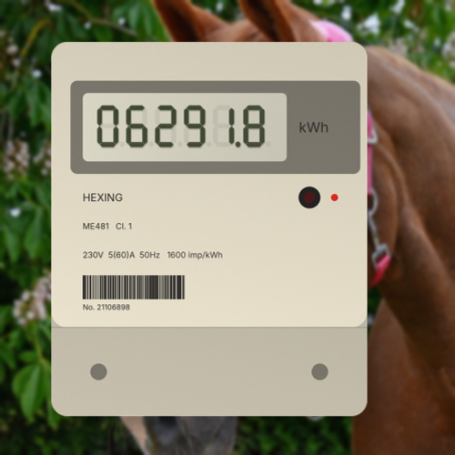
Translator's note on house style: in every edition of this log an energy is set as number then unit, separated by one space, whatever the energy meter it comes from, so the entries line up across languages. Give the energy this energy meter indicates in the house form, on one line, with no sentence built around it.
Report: 6291.8 kWh
